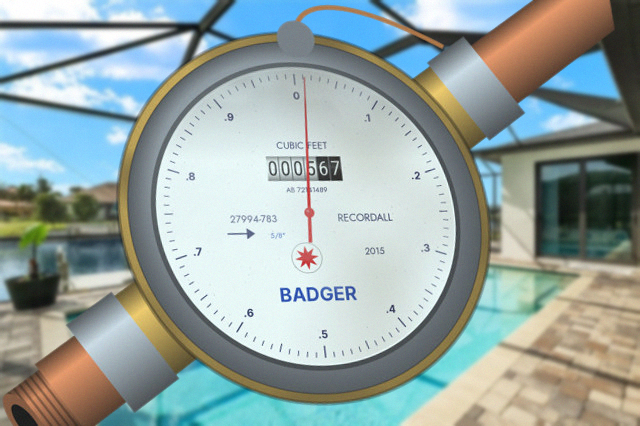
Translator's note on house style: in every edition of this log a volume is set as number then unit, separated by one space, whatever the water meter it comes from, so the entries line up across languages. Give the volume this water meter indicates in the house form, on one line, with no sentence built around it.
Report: 567.01 ft³
